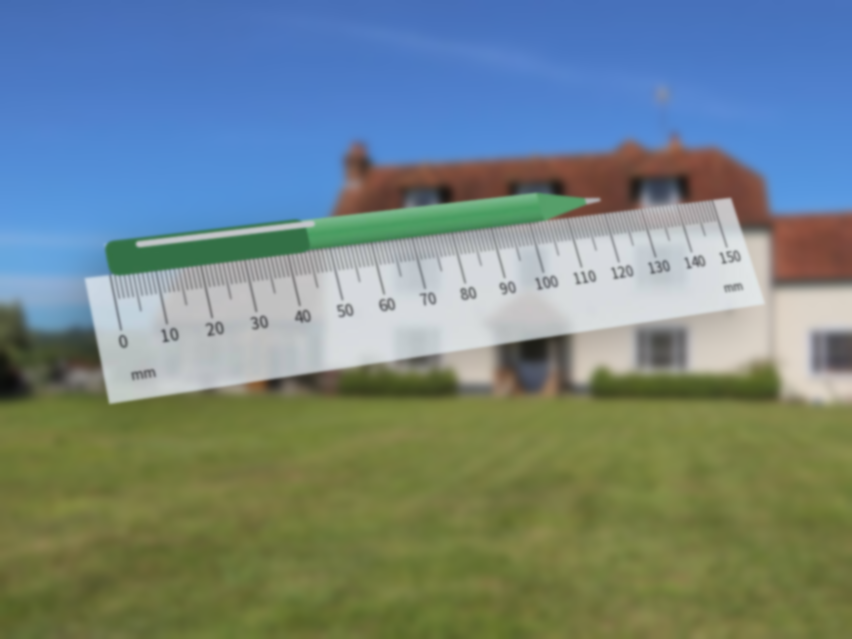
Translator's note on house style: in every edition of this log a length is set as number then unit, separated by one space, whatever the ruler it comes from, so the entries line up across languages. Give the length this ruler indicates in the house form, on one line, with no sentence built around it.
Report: 120 mm
